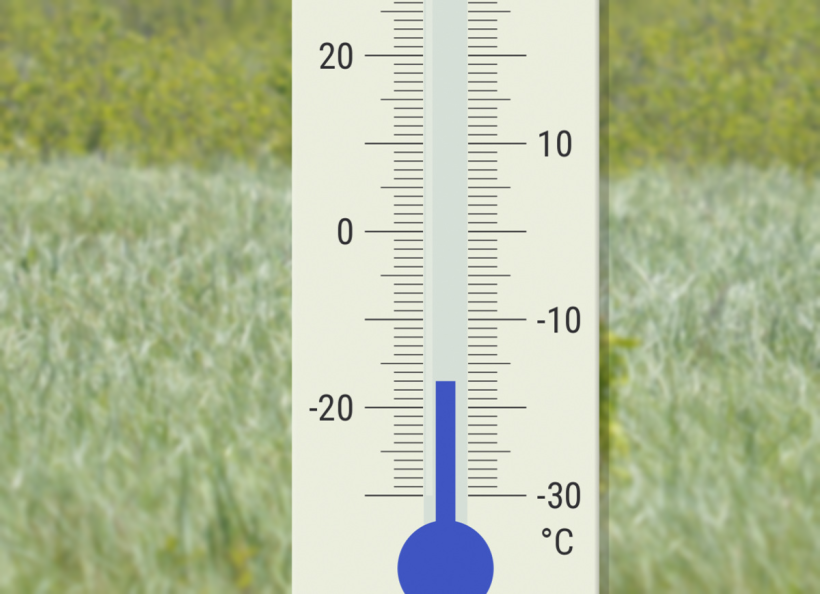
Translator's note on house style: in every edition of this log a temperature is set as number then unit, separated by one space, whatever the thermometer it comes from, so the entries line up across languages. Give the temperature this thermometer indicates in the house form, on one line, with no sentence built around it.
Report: -17 °C
